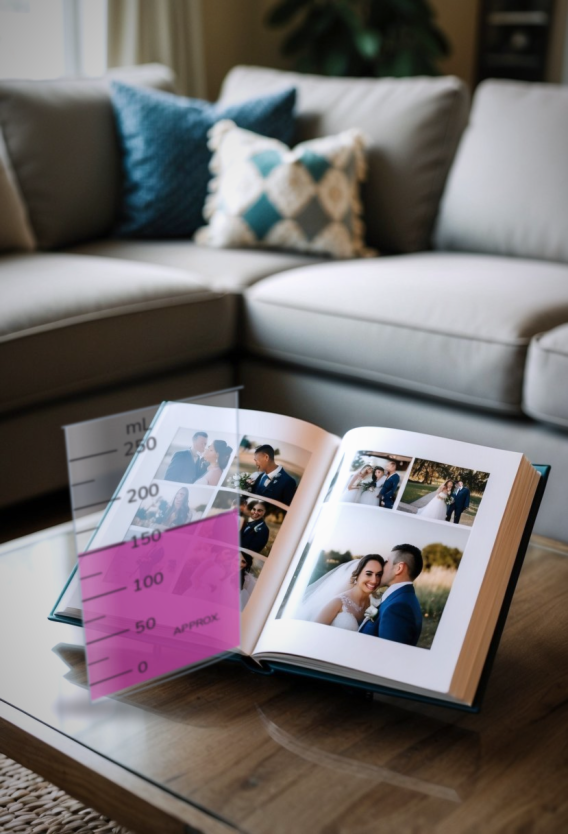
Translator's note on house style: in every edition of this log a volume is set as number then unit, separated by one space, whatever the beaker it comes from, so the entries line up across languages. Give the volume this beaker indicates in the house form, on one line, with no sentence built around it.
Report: 150 mL
